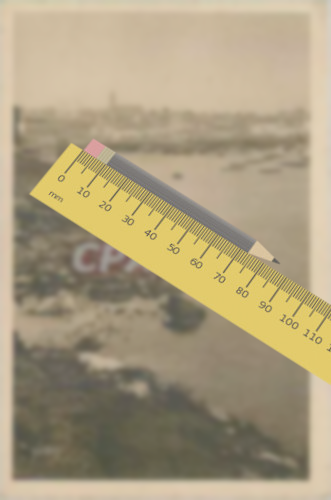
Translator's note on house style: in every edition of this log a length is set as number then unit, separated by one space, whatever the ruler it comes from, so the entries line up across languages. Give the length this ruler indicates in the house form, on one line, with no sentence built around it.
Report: 85 mm
